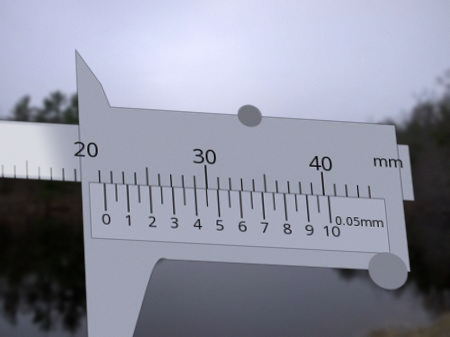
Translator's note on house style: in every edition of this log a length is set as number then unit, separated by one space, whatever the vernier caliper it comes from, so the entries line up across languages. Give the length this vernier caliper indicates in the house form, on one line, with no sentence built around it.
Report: 21.4 mm
